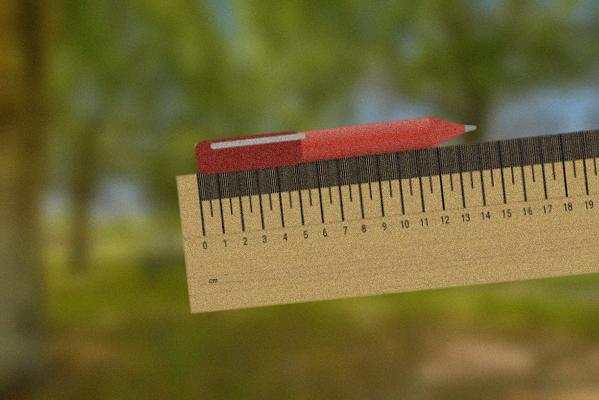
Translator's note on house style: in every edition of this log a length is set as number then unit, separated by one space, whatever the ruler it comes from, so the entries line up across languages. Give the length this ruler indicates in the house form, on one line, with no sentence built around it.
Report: 14 cm
